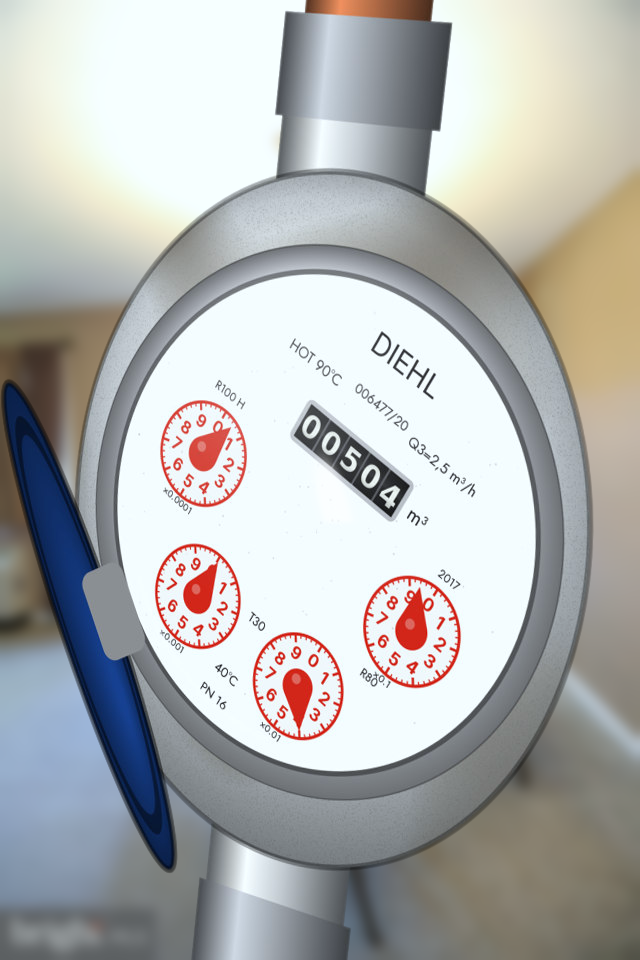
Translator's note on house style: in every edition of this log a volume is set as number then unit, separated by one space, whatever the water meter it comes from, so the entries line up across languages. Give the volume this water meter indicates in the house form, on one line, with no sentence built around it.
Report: 503.9400 m³
